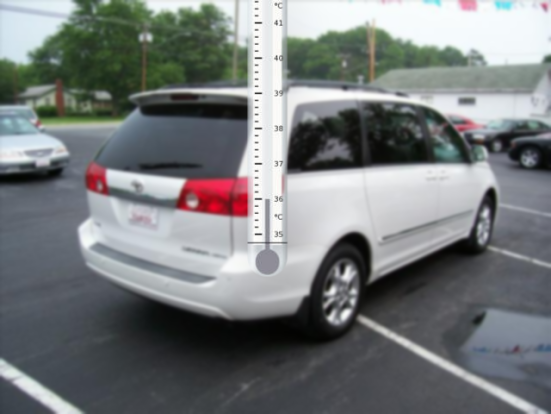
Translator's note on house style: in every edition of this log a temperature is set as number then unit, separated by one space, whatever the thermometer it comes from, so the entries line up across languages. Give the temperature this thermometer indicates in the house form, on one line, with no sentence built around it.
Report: 36 °C
